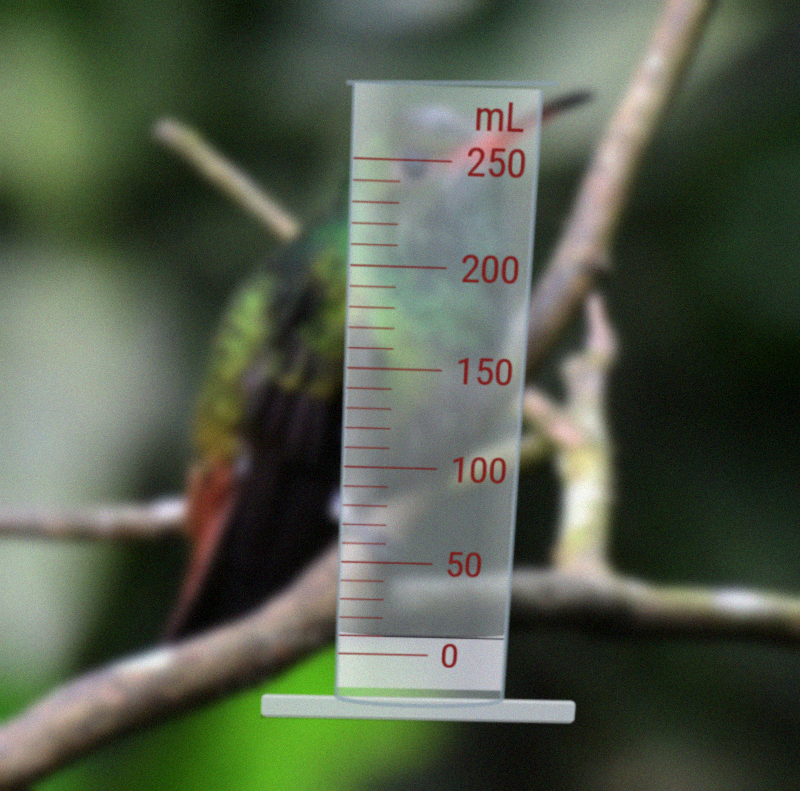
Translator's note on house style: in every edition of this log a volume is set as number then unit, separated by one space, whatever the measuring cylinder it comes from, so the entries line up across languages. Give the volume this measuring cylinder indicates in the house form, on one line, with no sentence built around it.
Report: 10 mL
